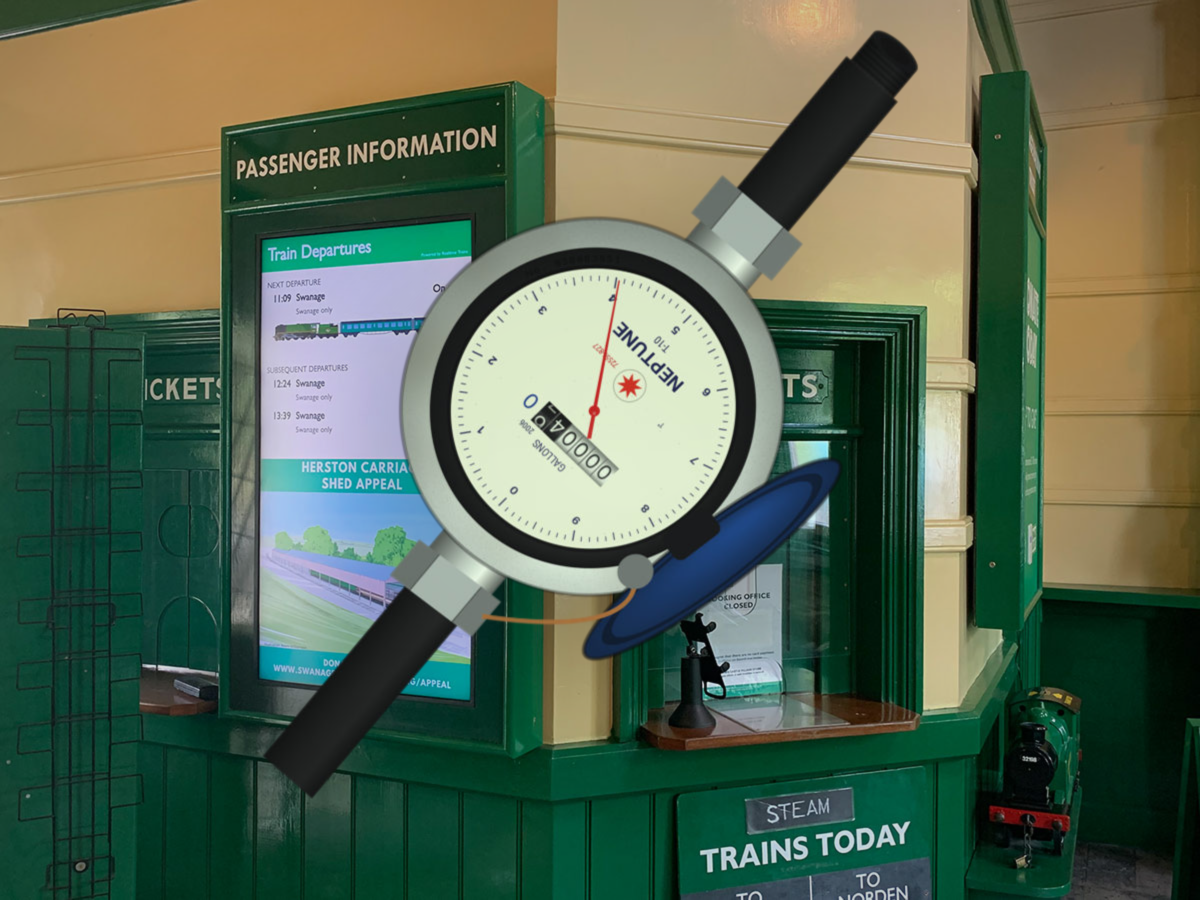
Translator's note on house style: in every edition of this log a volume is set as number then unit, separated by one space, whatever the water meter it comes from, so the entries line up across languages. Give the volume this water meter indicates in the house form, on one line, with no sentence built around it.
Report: 464.0 gal
